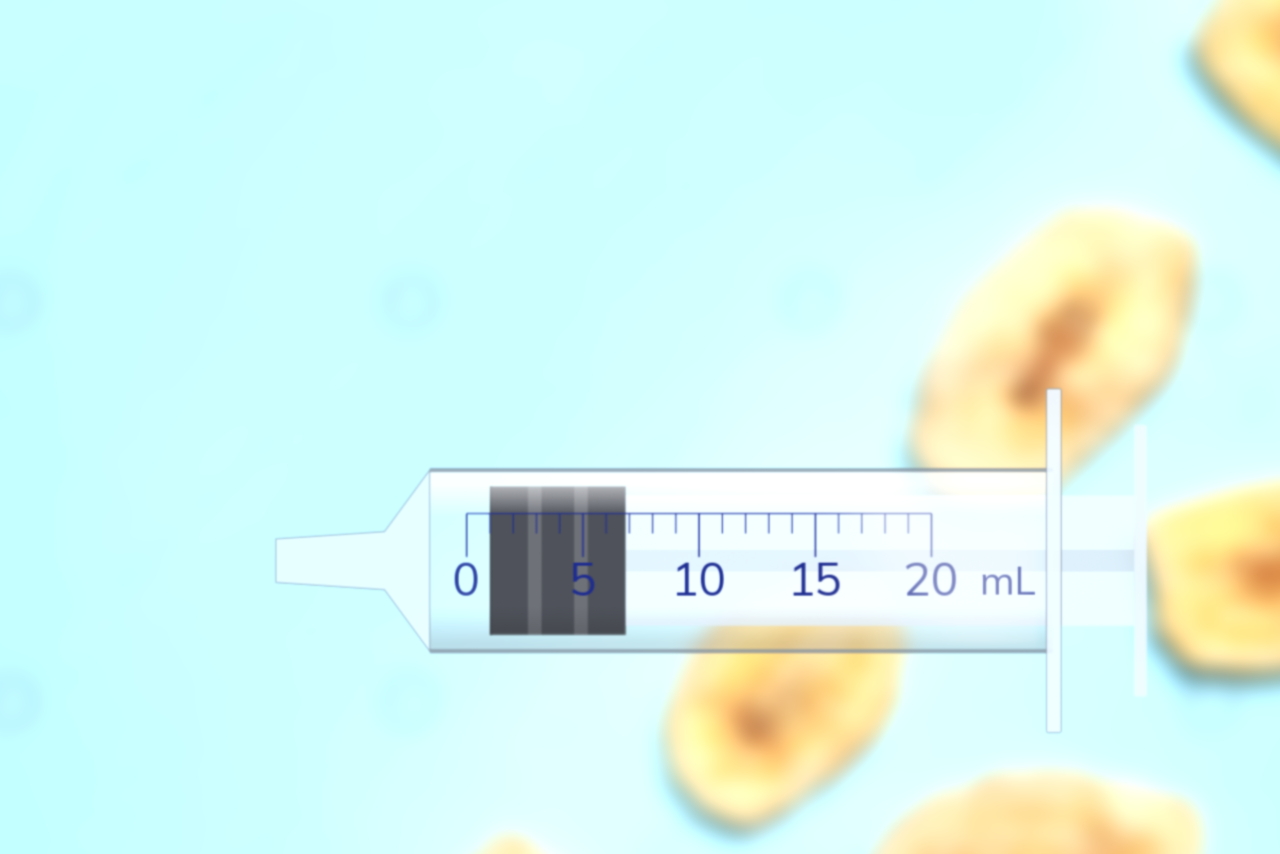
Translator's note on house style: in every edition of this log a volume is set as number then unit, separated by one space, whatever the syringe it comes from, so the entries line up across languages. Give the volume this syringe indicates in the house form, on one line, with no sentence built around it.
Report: 1 mL
